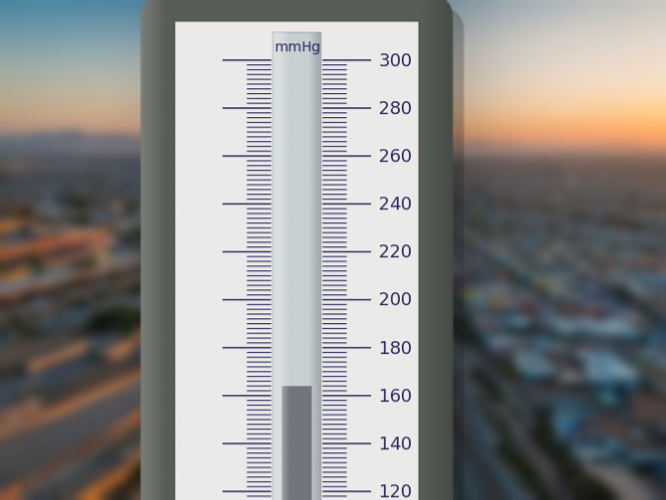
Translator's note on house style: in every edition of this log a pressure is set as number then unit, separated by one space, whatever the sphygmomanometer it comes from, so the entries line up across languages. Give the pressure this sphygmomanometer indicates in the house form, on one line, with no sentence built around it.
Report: 164 mmHg
